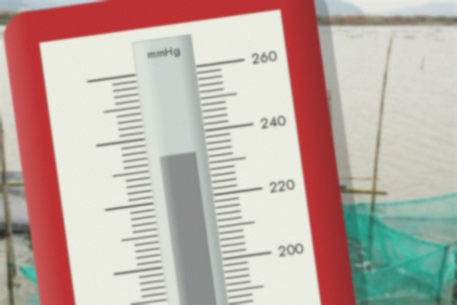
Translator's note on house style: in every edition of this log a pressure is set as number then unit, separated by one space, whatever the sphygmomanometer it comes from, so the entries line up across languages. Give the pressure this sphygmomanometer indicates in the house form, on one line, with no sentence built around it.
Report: 234 mmHg
